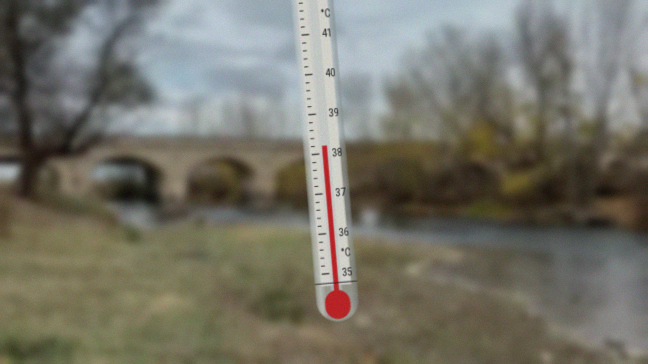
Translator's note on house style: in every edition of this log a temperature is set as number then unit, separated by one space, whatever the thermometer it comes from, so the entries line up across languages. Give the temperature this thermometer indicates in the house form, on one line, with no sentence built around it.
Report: 38.2 °C
